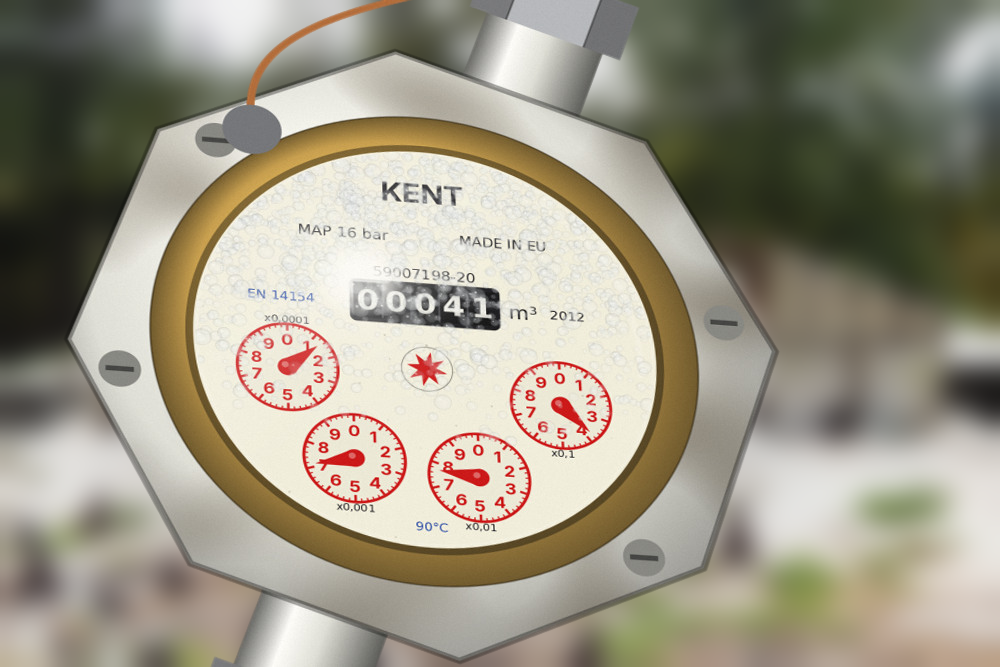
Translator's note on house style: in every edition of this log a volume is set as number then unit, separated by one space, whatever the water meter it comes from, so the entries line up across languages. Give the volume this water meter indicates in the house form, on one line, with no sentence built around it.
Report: 41.3771 m³
